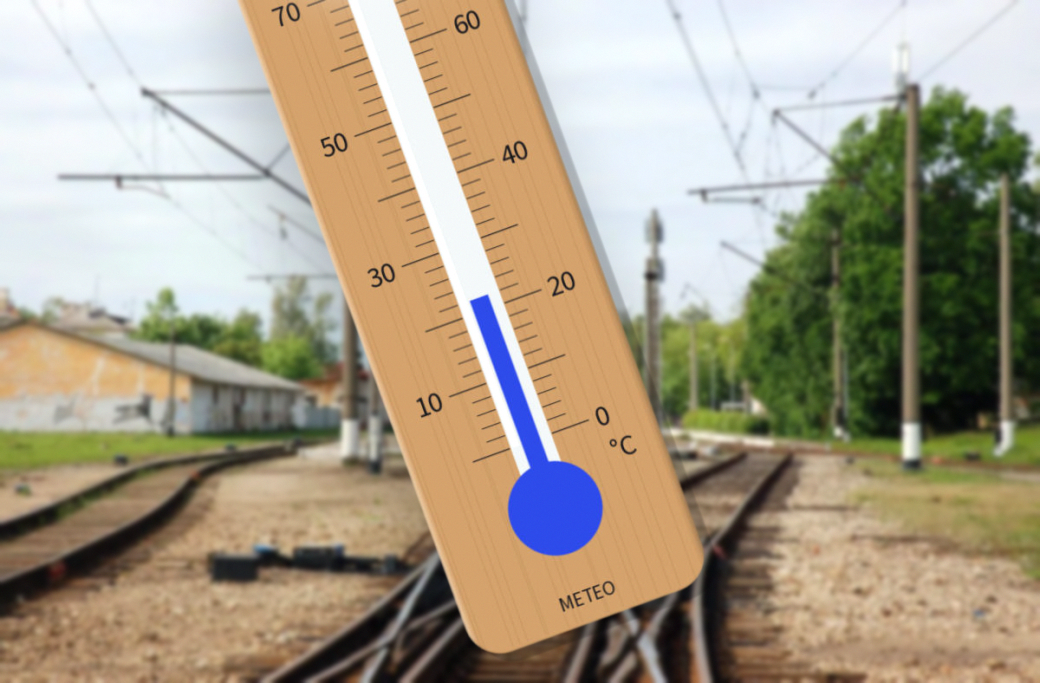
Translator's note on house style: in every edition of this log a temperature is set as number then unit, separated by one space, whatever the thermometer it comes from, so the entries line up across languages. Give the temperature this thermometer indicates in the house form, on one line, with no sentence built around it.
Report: 22 °C
